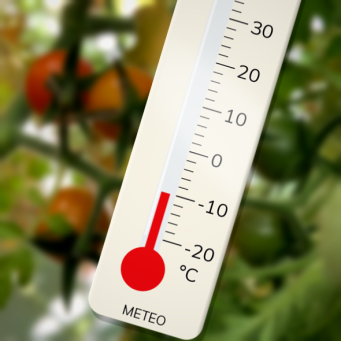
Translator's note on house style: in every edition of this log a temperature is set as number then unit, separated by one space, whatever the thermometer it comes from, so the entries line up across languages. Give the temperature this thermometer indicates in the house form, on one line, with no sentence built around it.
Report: -10 °C
